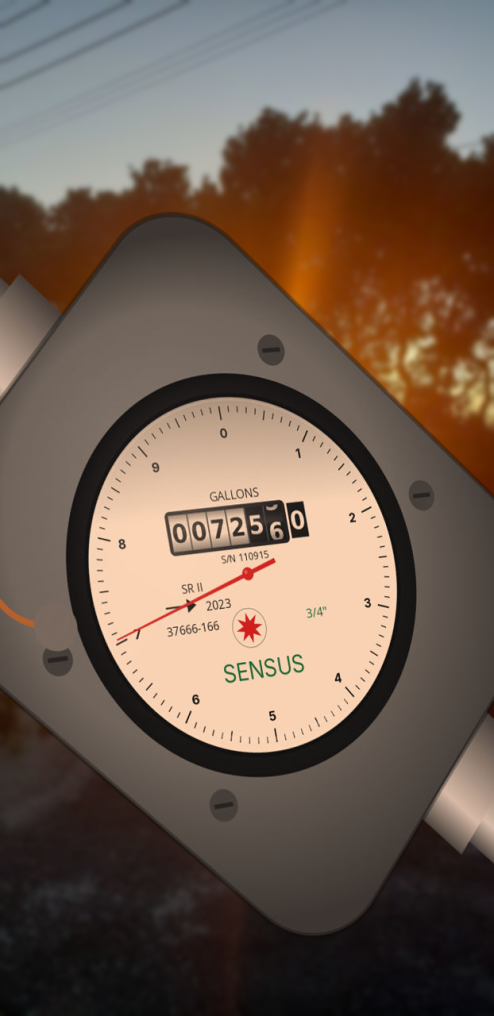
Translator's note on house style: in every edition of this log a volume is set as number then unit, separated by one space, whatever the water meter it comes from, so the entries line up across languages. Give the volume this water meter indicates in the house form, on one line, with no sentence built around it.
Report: 72557.0 gal
